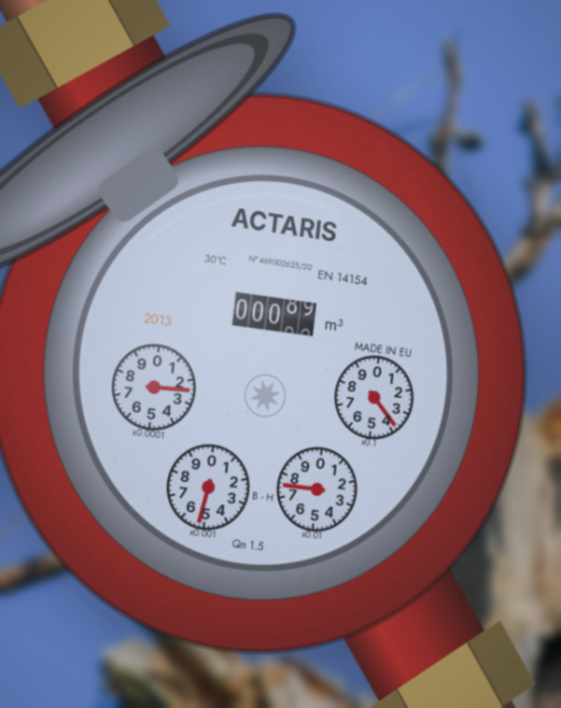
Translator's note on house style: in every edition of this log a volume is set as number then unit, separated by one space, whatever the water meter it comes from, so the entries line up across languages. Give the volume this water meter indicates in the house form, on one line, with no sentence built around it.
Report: 89.3752 m³
